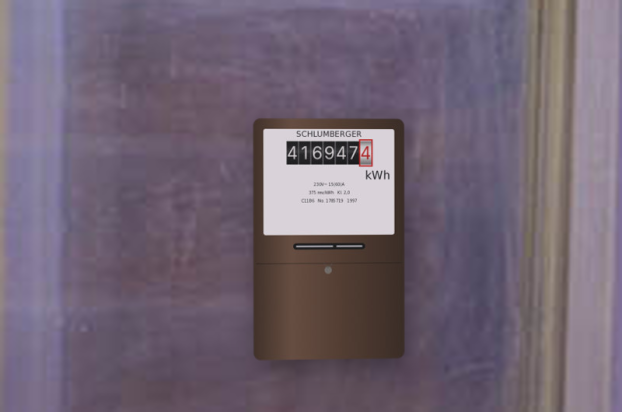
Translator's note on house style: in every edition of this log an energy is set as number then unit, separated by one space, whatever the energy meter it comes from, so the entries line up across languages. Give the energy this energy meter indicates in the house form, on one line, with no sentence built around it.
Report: 416947.4 kWh
